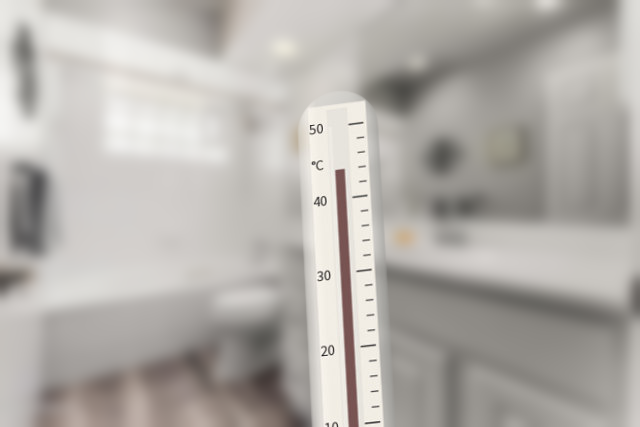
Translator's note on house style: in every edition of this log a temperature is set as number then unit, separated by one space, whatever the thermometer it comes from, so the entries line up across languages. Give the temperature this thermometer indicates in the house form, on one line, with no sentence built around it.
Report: 44 °C
